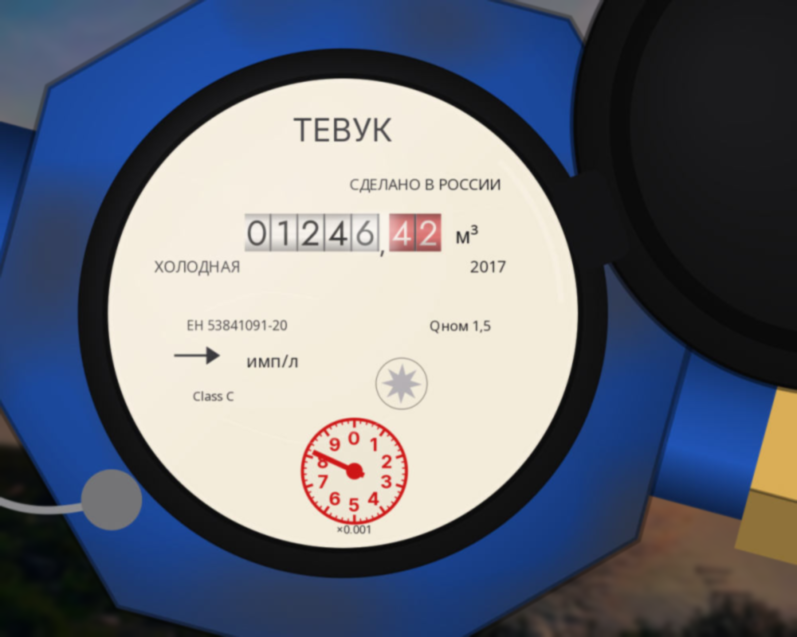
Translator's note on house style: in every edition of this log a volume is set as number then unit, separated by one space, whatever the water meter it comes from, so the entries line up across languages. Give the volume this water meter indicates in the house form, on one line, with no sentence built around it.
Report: 1246.428 m³
